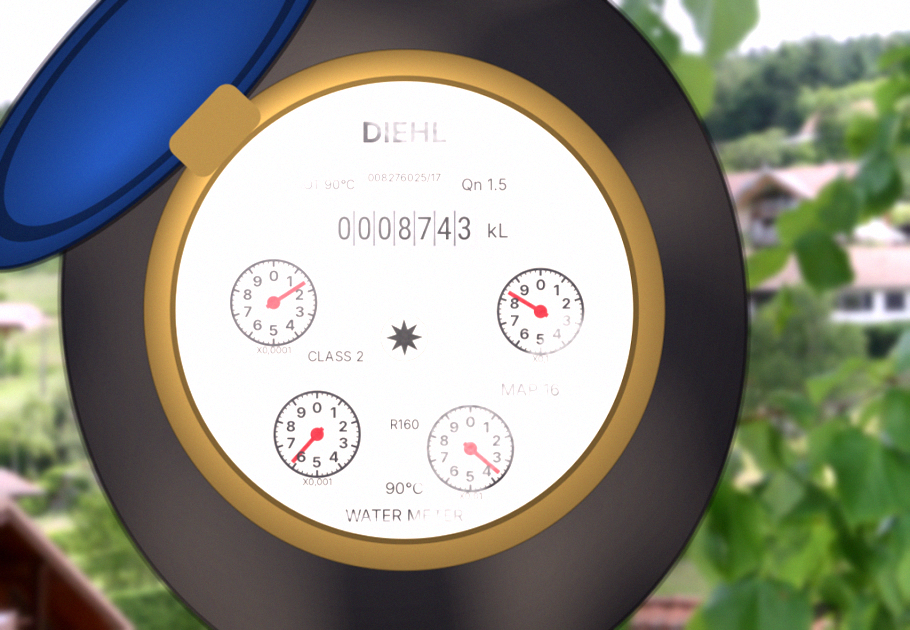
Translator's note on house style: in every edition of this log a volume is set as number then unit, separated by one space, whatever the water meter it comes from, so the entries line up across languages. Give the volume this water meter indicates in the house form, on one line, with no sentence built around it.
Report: 8743.8361 kL
